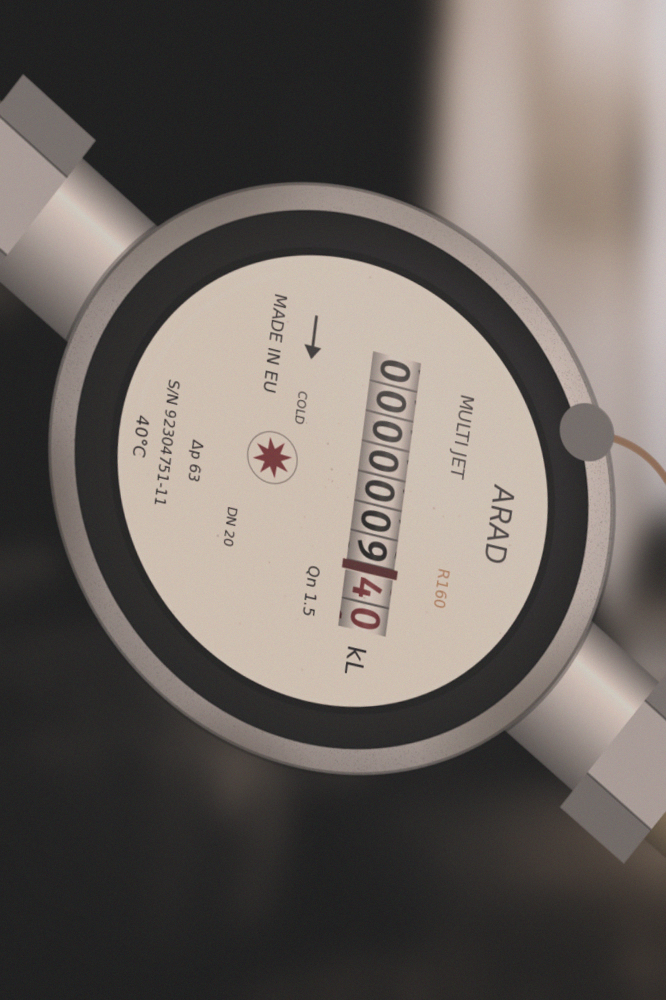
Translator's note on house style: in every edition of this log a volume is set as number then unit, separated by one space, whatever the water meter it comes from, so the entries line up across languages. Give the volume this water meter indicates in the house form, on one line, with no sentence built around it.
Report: 9.40 kL
